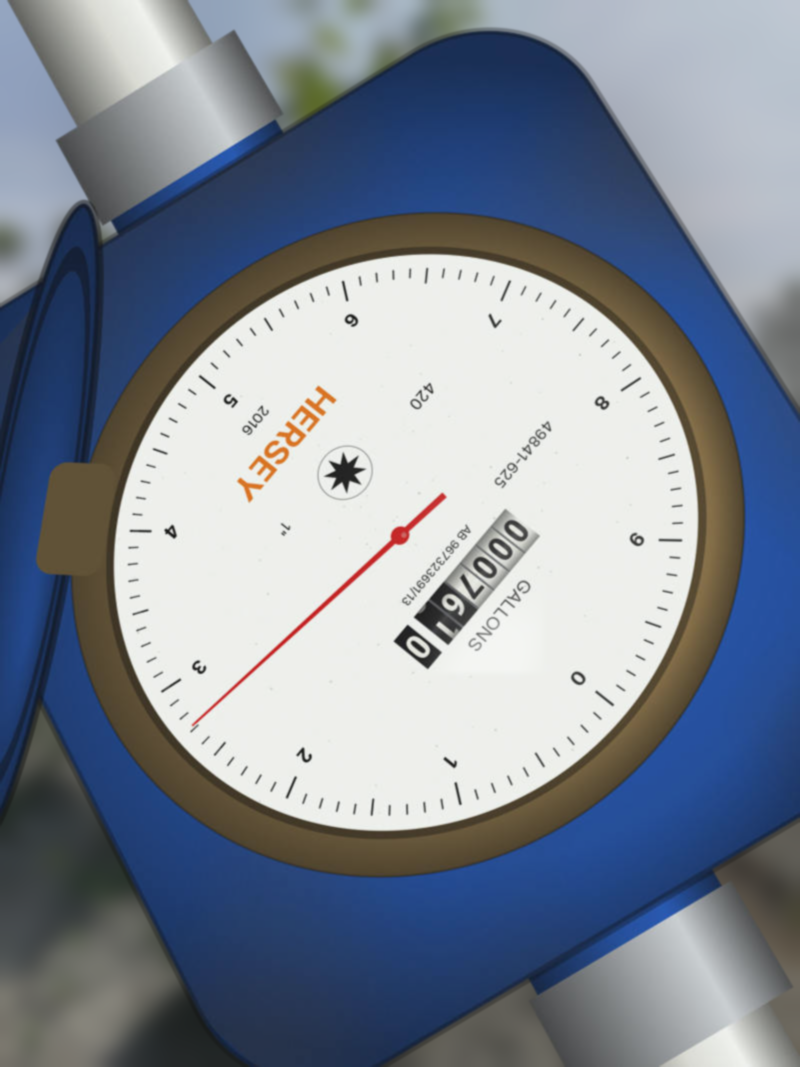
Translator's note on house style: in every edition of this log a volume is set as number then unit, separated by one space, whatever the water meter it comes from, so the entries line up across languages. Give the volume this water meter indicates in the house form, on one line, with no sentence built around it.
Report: 7612.7 gal
